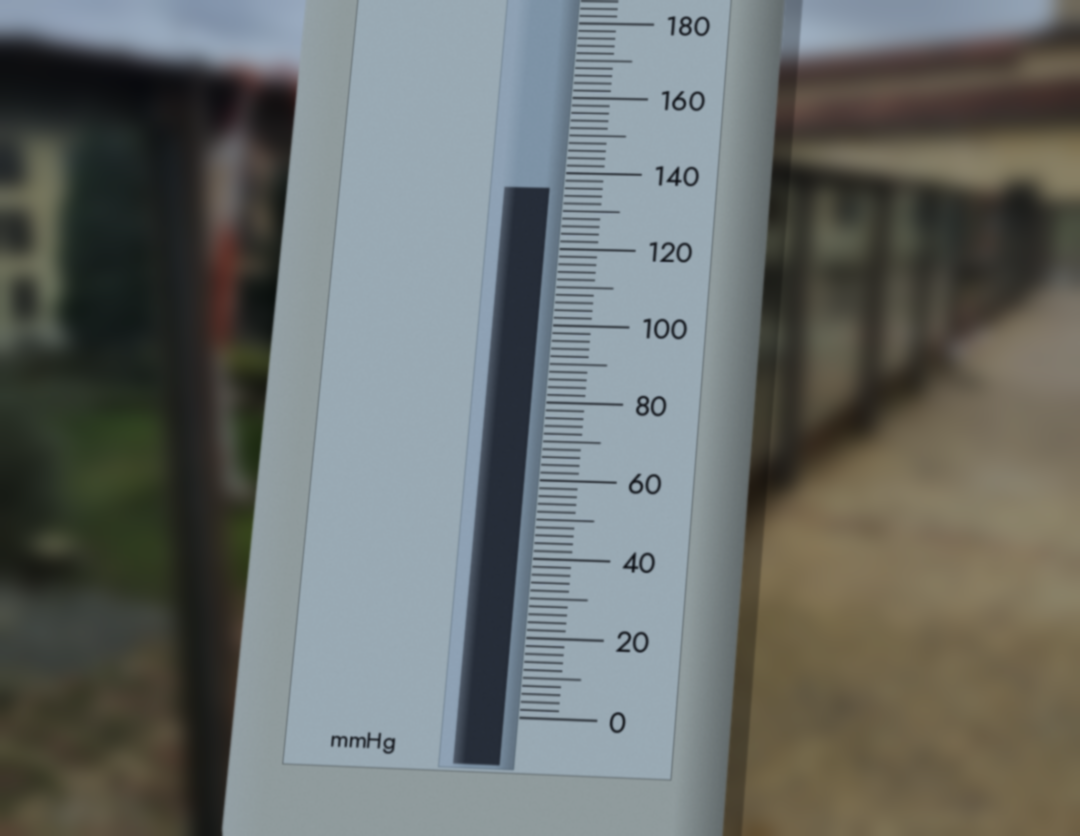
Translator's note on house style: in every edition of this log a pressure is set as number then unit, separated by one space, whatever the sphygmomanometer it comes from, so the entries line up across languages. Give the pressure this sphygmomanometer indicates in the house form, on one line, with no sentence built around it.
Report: 136 mmHg
